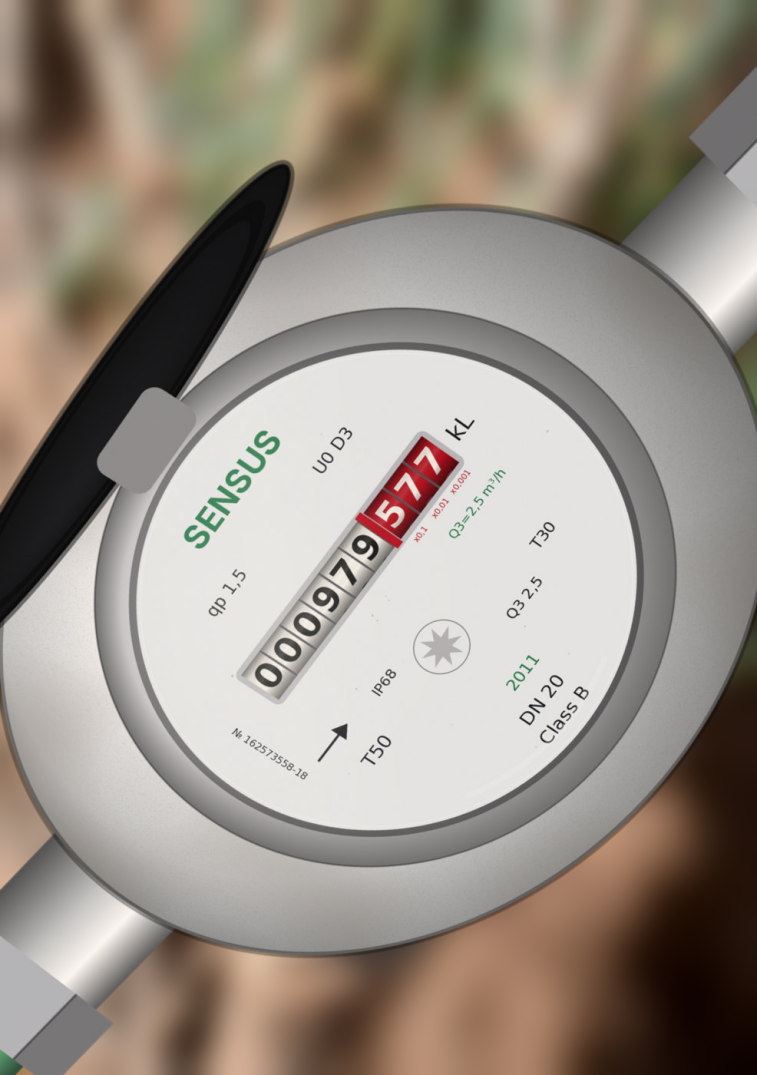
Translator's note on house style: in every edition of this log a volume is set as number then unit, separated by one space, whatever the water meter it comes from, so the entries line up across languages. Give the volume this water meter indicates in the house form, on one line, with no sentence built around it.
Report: 979.577 kL
